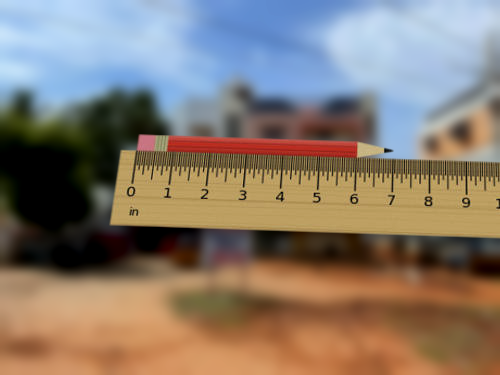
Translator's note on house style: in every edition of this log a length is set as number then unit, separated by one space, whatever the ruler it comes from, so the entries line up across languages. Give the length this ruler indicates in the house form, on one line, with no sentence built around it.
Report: 7 in
